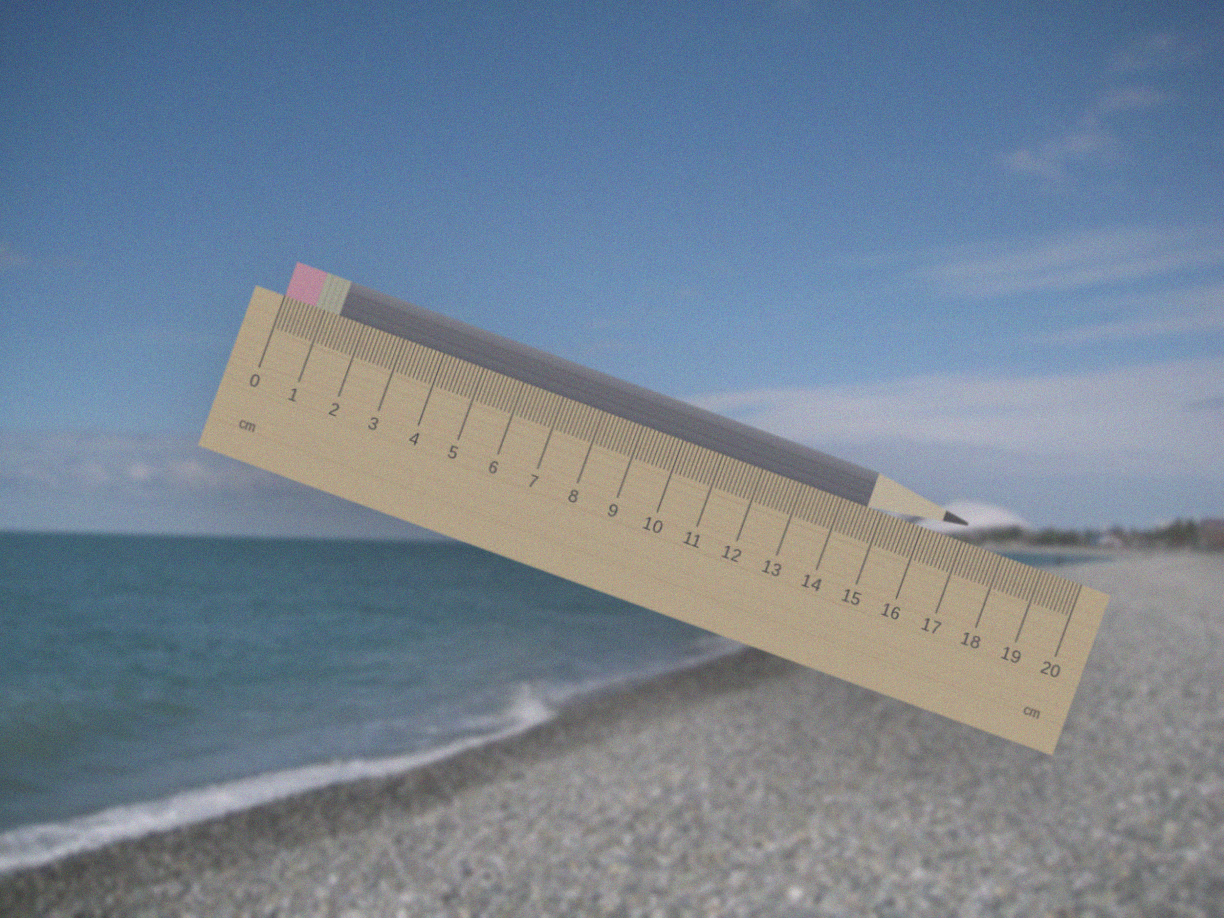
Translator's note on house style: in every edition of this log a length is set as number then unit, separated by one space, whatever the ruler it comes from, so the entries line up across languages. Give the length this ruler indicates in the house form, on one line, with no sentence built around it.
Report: 17 cm
